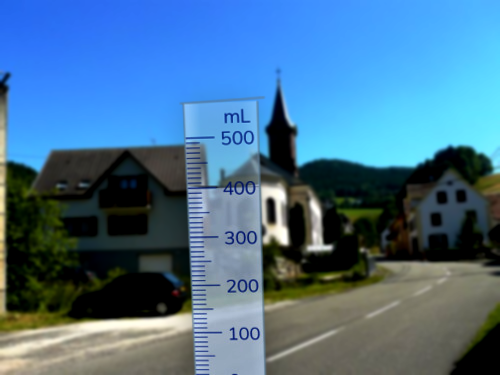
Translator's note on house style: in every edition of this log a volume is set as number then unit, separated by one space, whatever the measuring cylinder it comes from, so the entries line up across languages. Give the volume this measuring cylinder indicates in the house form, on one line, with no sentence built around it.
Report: 400 mL
